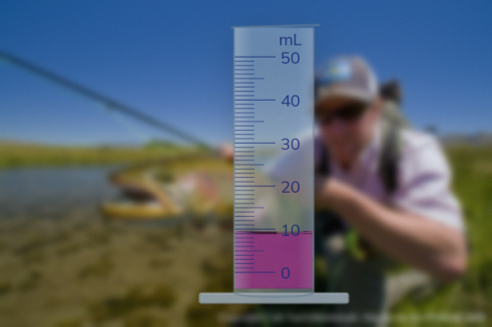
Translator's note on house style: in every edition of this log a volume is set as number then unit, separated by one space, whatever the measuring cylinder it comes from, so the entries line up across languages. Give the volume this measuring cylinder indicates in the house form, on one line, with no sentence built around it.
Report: 9 mL
